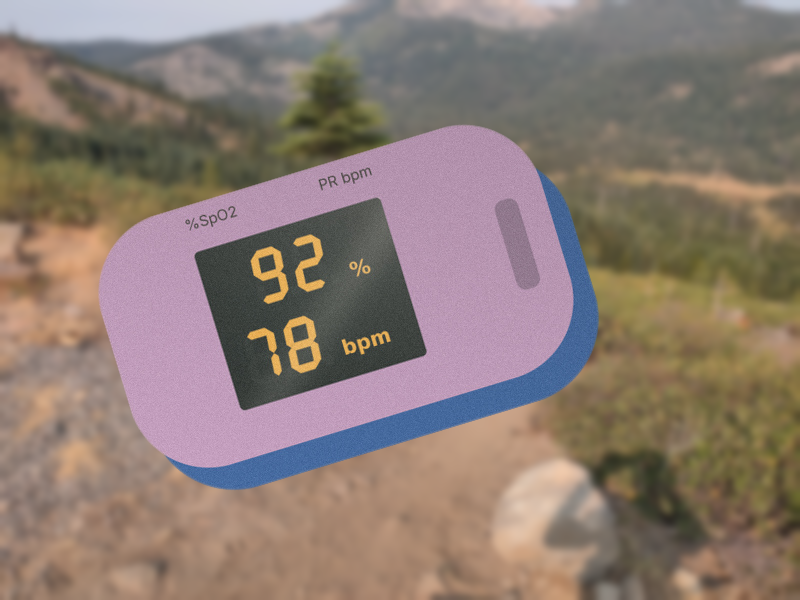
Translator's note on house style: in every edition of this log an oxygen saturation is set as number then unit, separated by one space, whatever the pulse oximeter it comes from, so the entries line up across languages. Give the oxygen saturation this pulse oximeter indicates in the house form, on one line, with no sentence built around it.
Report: 92 %
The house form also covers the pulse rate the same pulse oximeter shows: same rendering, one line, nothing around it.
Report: 78 bpm
